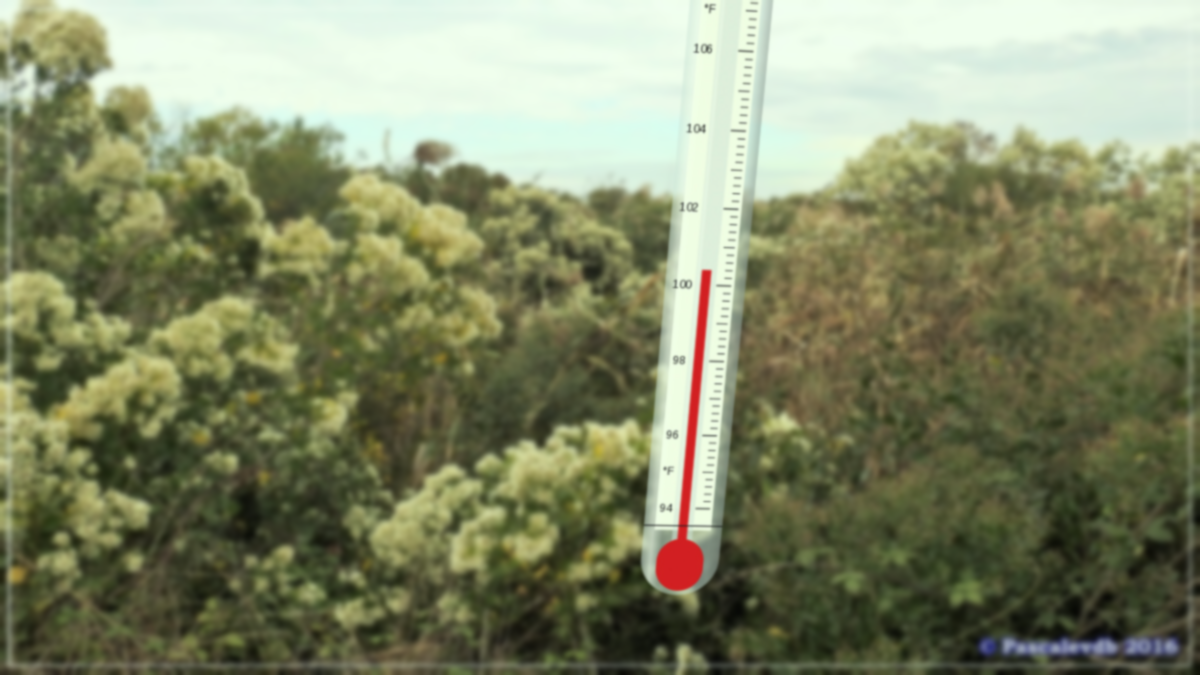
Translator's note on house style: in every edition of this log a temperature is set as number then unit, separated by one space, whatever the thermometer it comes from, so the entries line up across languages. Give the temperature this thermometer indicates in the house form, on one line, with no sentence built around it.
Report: 100.4 °F
